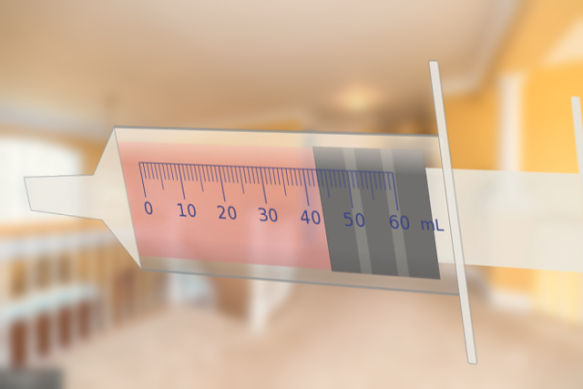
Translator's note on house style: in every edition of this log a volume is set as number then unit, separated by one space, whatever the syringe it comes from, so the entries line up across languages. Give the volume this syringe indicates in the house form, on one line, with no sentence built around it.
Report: 43 mL
